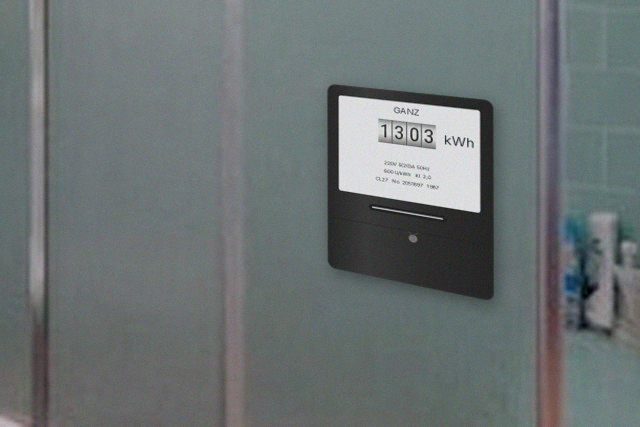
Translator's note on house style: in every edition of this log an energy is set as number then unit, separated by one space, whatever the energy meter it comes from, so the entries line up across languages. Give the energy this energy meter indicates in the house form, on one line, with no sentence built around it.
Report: 1303 kWh
